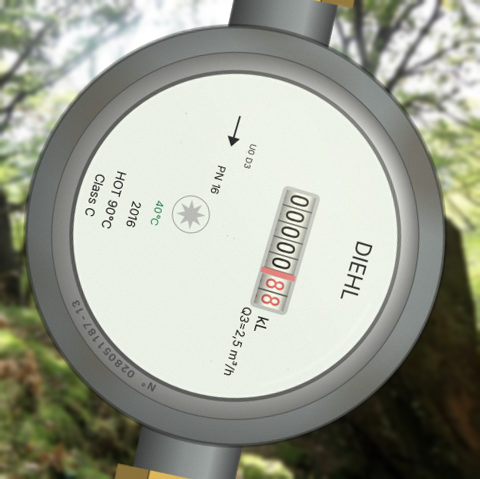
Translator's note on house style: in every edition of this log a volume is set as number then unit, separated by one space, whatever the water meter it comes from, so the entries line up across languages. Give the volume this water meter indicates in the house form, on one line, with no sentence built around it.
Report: 0.88 kL
